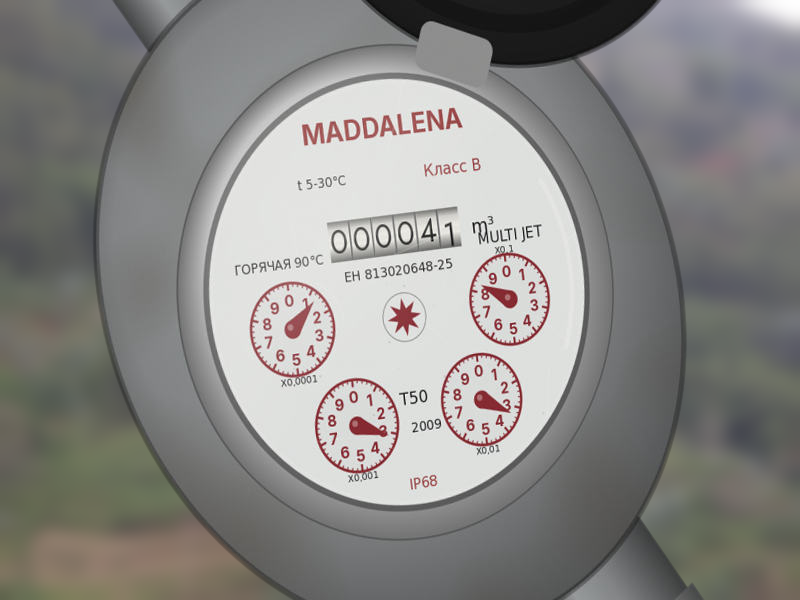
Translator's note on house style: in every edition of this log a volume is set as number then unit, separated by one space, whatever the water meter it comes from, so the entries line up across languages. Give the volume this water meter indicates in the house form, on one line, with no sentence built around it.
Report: 40.8331 m³
